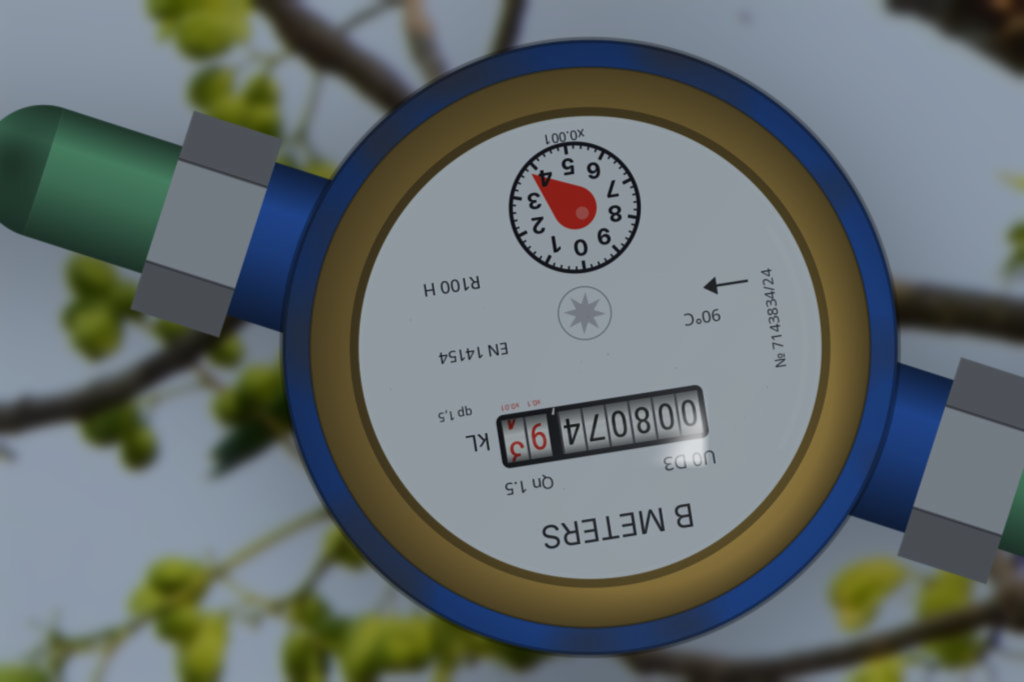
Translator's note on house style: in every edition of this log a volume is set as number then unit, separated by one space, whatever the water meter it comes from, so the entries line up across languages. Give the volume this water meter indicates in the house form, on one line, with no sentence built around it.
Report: 8074.933 kL
